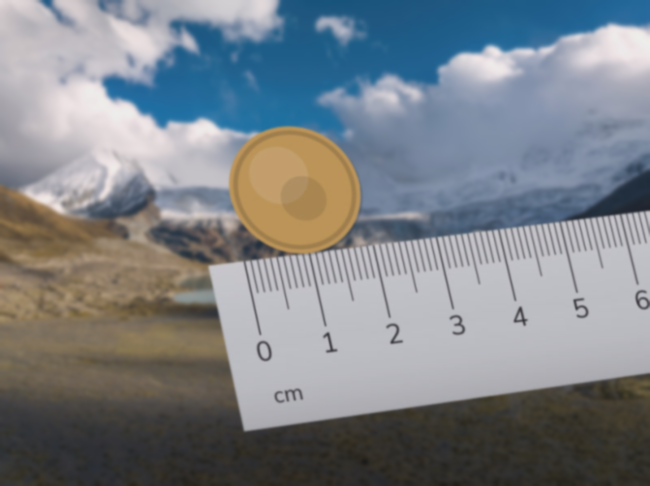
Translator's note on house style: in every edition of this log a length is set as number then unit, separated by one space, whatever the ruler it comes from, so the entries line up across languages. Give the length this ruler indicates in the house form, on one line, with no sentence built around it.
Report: 2 cm
